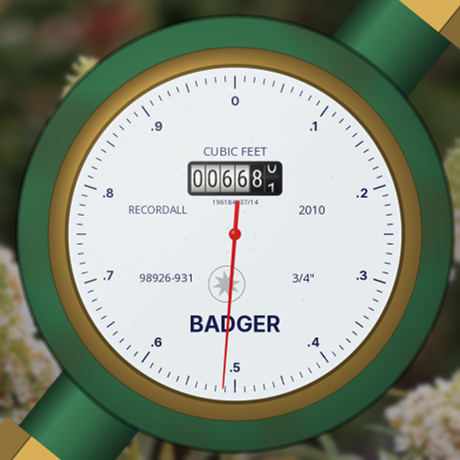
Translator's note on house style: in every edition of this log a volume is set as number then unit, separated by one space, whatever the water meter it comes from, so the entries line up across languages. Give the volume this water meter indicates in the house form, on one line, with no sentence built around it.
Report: 6680.51 ft³
